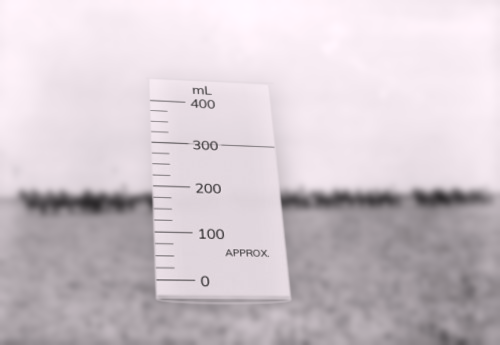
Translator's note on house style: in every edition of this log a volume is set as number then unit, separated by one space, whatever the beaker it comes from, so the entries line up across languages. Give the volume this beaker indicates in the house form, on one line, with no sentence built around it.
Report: 300 mL
